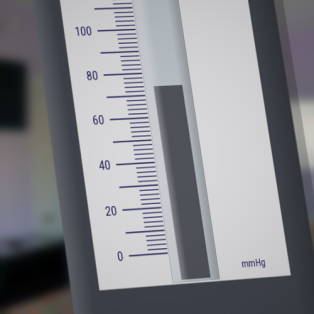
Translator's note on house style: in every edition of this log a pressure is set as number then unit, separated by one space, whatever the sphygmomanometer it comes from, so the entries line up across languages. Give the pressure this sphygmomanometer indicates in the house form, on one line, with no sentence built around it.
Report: 74 mmHg
